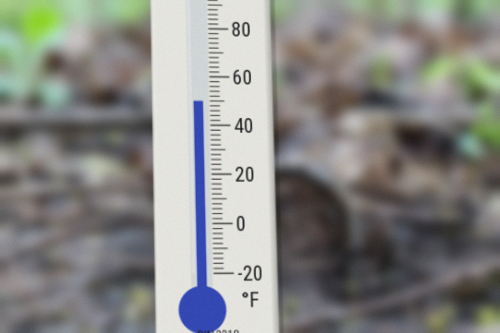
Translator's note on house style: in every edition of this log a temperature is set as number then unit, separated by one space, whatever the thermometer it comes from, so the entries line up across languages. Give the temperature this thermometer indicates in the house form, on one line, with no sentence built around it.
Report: 50 °F
